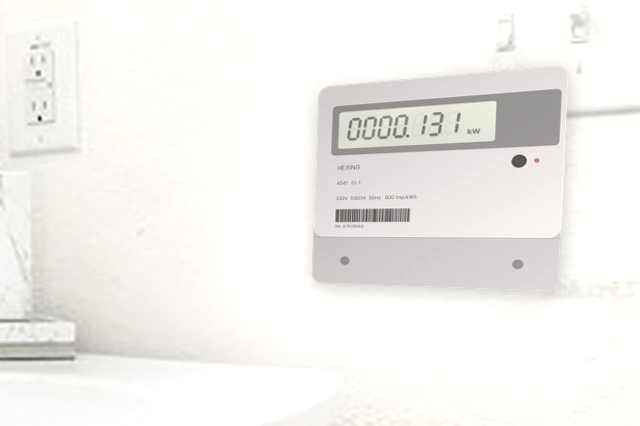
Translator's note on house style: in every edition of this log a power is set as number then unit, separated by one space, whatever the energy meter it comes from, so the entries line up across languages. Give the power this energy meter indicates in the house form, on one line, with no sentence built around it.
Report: 0.131 kW
